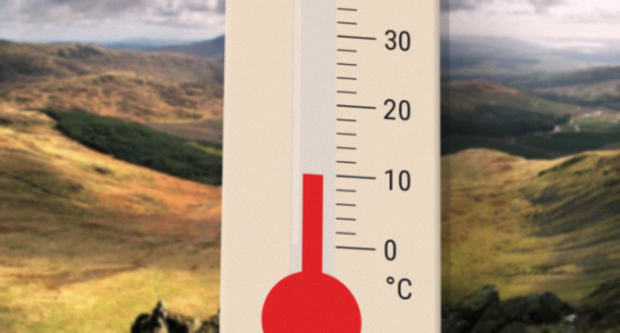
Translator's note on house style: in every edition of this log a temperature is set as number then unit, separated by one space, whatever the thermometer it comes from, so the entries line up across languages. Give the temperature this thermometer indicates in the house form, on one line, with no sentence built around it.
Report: 10 °C
